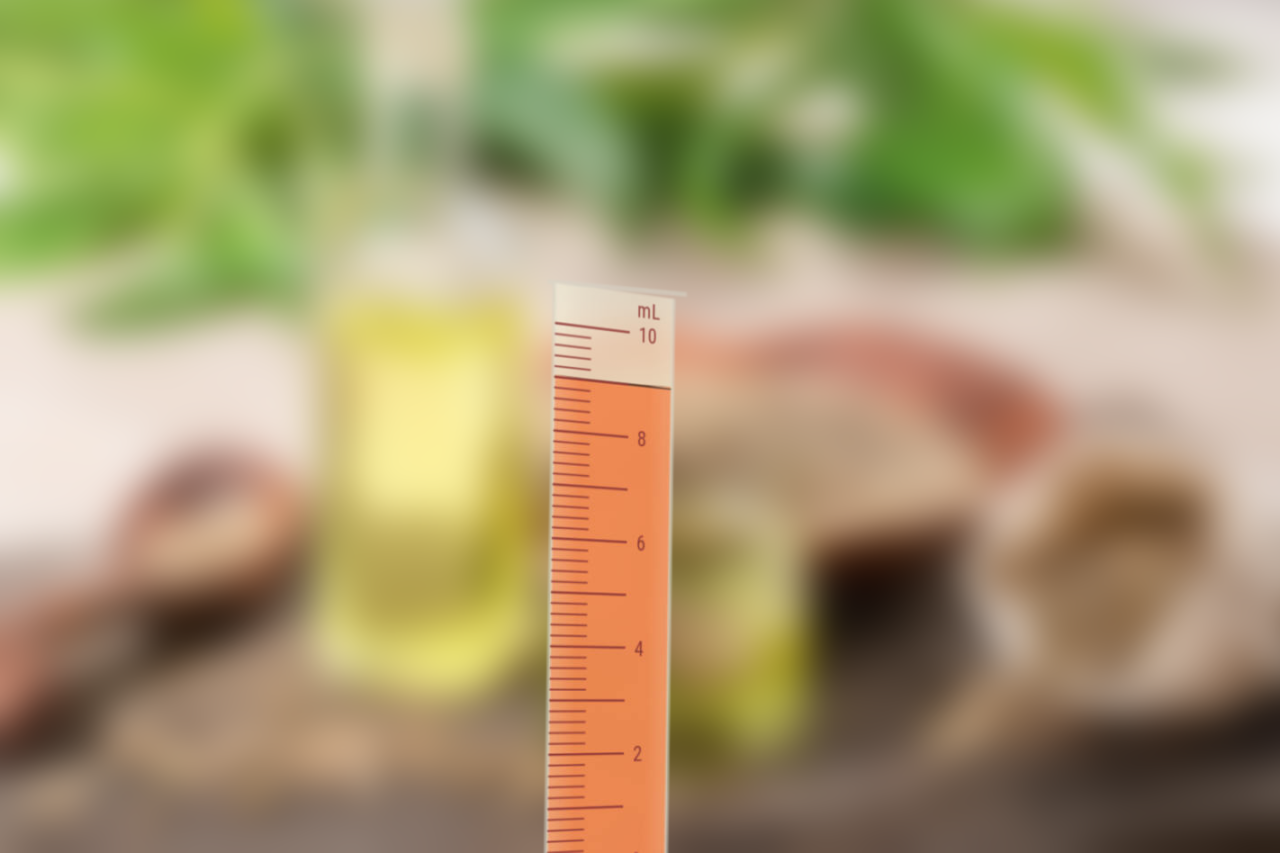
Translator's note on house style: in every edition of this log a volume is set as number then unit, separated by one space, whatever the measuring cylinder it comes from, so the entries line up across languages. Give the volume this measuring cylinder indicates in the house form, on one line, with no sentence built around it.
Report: 9 mL
